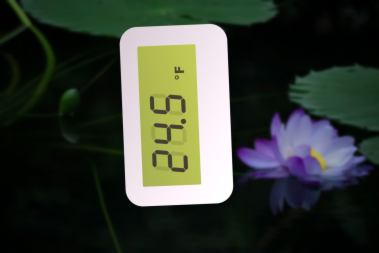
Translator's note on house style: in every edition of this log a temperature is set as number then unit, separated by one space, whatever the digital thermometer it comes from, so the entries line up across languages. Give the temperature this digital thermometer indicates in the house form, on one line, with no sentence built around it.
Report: 24.5 °F
